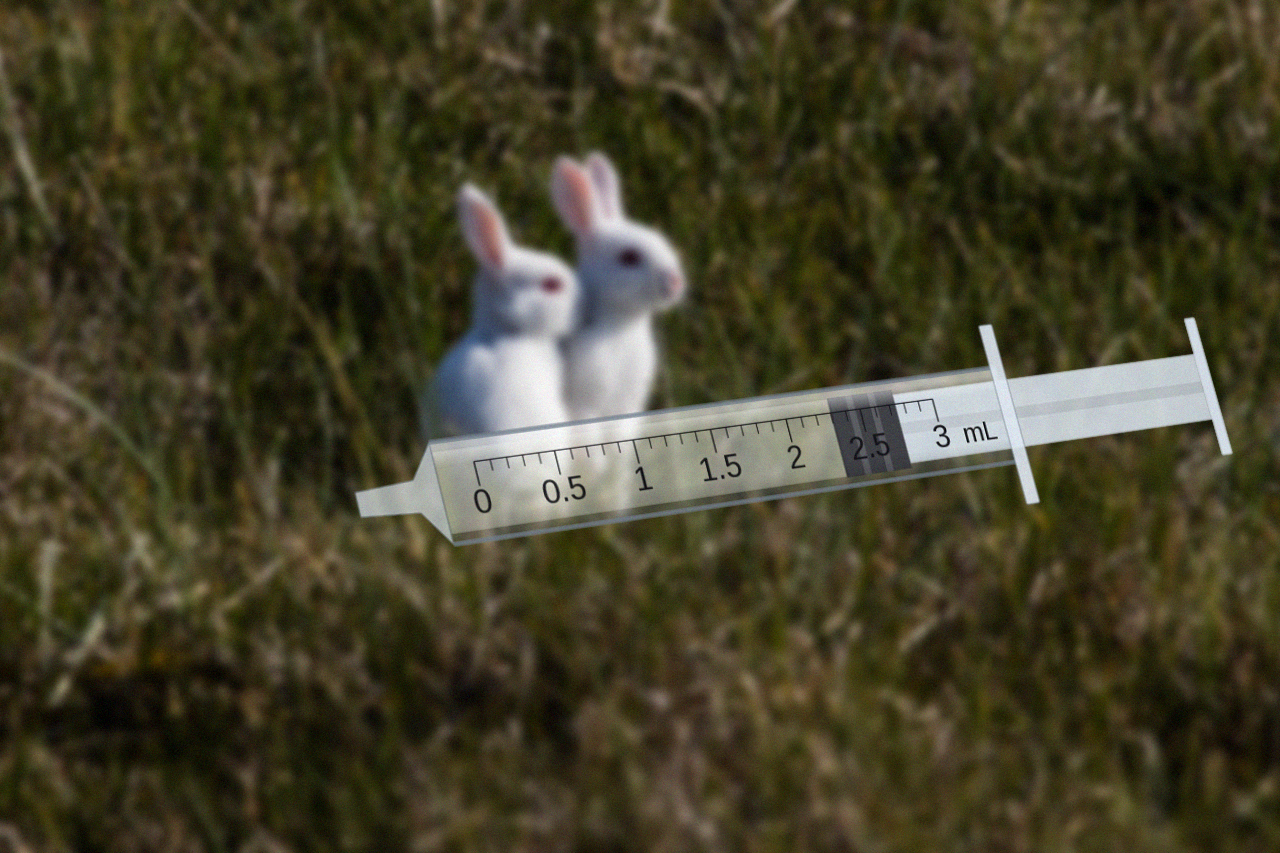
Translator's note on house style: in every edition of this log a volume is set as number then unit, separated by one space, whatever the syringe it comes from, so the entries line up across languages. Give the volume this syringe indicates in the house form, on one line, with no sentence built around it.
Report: 2.3 mL
